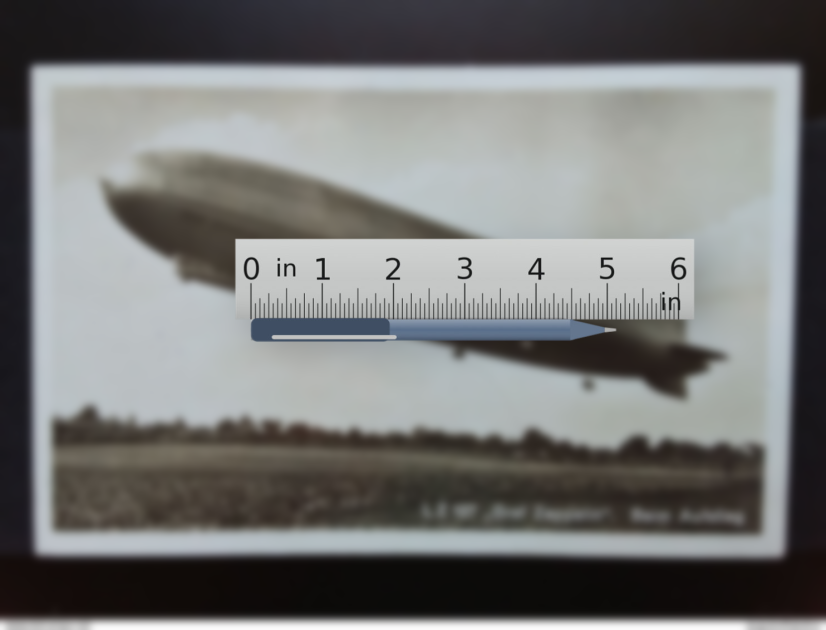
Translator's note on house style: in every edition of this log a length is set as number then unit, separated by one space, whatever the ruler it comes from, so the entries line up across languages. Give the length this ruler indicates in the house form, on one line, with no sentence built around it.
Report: 5.125 in
